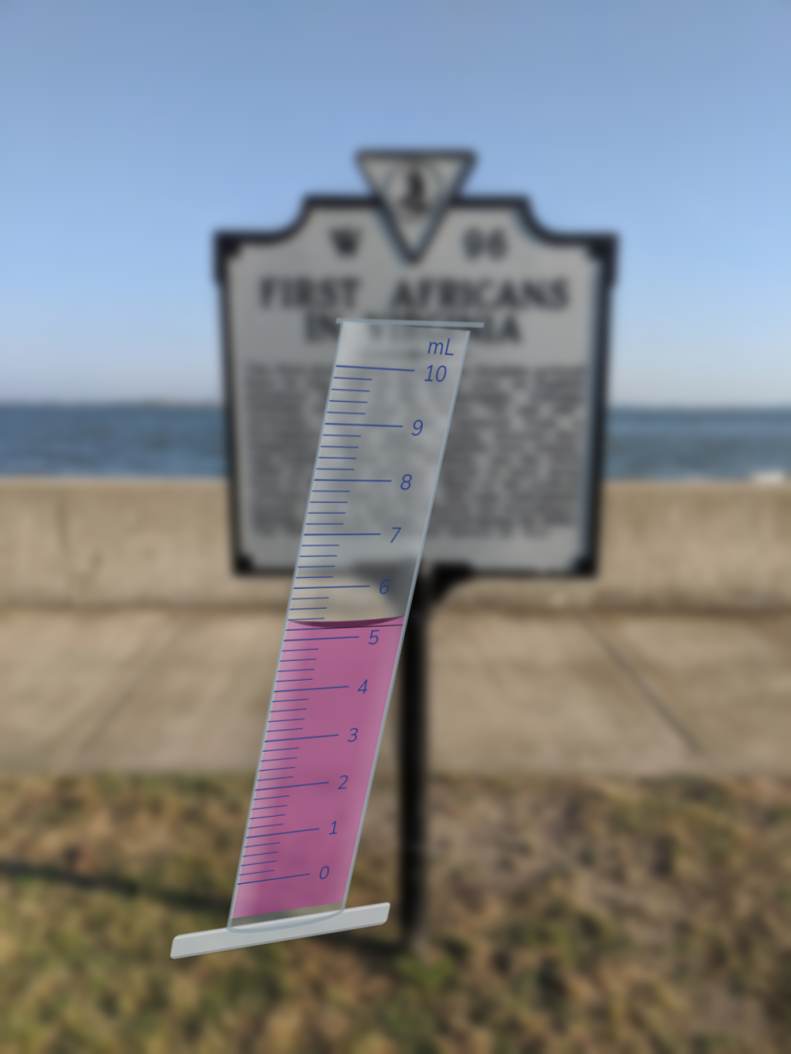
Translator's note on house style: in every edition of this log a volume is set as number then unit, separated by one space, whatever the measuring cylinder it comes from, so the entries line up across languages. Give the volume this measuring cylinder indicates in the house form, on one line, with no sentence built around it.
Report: 5.2 mL
